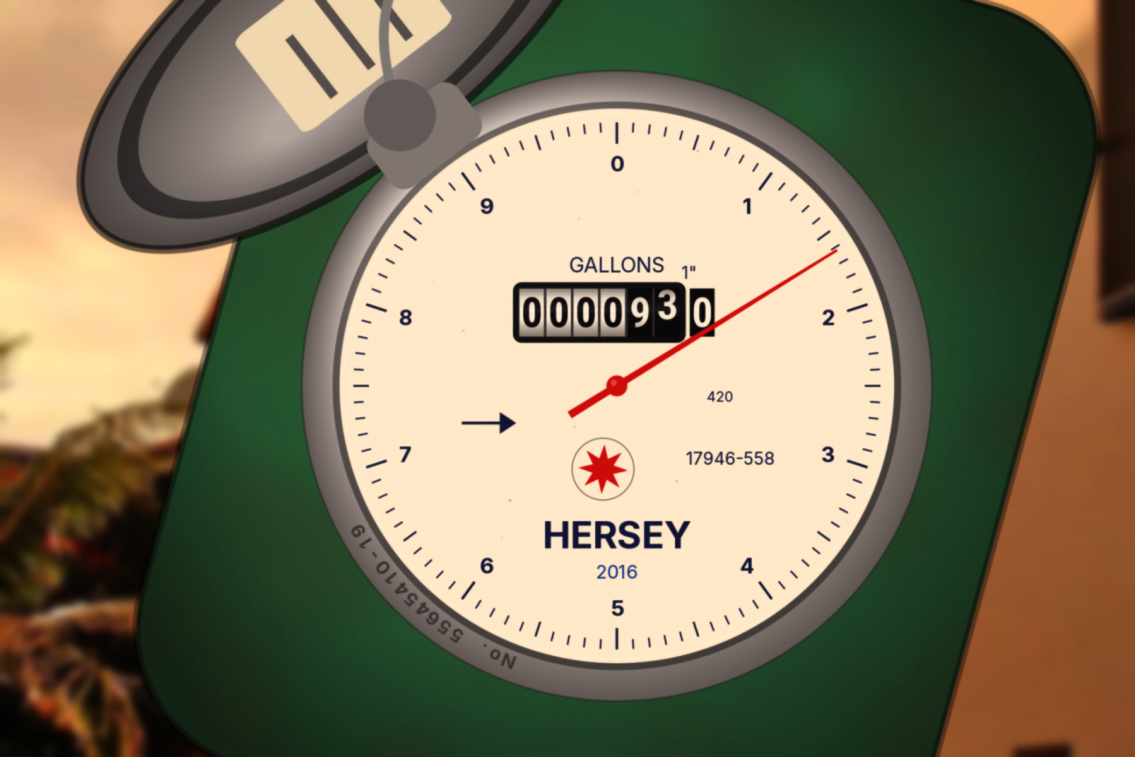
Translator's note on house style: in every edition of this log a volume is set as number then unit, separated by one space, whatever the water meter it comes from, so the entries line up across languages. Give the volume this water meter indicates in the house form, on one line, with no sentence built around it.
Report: 931.6 gal
